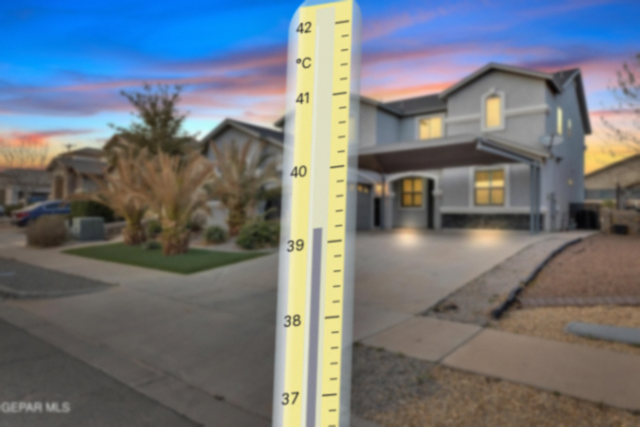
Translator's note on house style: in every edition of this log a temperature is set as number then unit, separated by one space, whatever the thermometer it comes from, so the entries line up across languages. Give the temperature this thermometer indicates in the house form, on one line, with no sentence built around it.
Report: 39.2 °C
